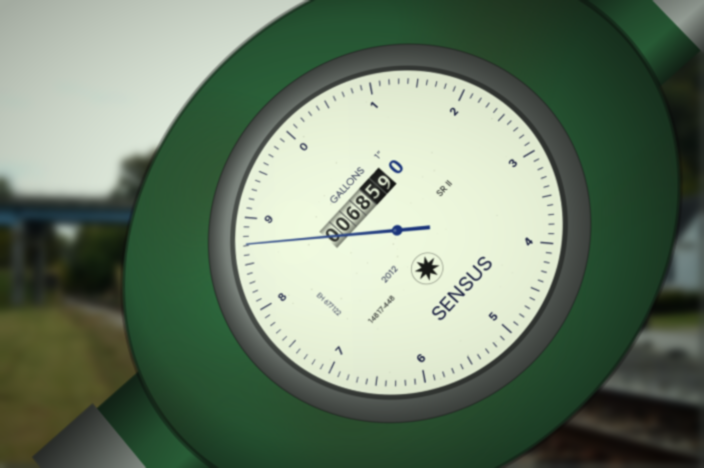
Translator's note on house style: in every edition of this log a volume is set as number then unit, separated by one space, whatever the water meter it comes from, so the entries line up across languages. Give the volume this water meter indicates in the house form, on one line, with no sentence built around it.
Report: 68588.7 gal
